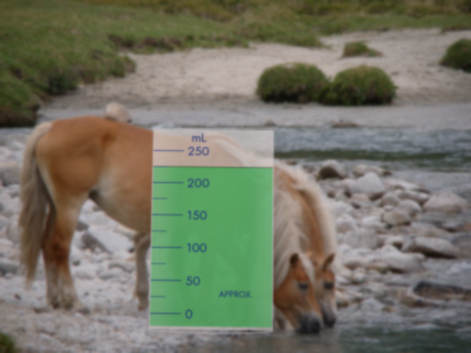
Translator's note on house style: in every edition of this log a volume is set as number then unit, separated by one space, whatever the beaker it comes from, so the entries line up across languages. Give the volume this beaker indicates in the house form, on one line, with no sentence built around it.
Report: 225 mL
